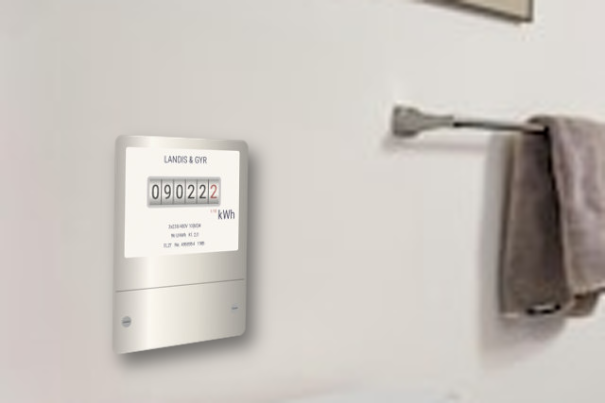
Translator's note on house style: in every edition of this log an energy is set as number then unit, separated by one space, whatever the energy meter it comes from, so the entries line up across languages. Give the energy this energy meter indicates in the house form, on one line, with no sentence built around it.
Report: 9022.2 kWh
